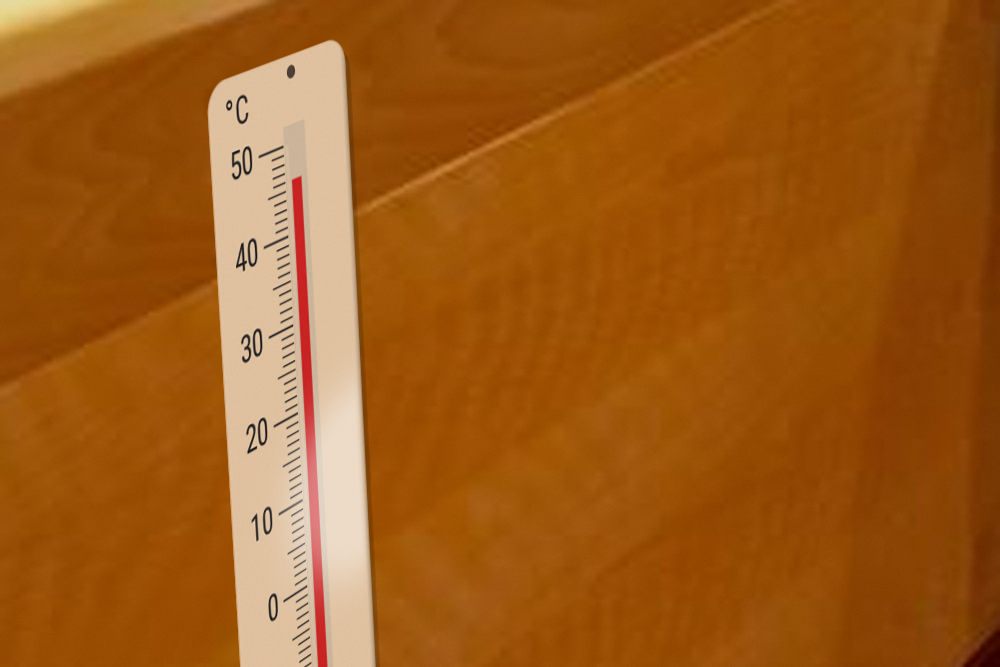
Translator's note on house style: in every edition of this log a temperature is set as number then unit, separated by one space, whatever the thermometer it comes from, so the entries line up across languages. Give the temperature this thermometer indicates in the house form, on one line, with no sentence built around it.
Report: 46 °C
